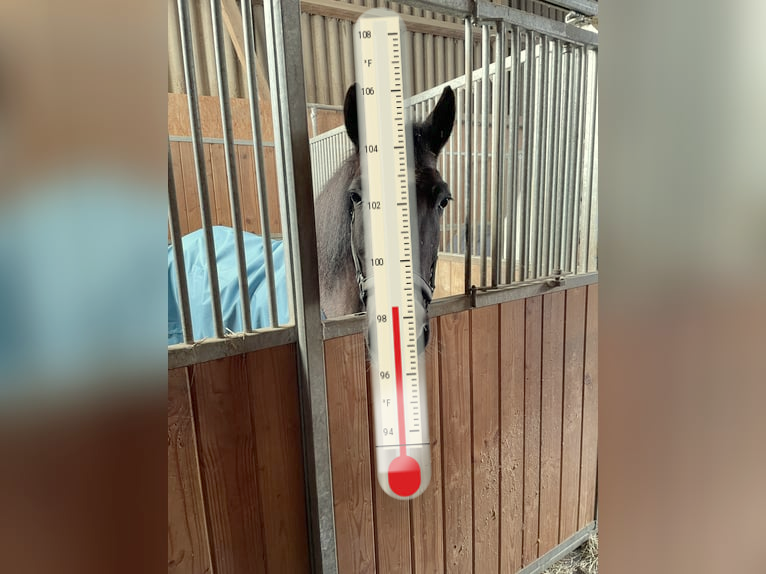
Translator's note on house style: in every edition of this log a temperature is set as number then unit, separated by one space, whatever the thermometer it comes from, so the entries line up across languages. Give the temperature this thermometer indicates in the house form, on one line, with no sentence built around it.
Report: 98.4 °F
